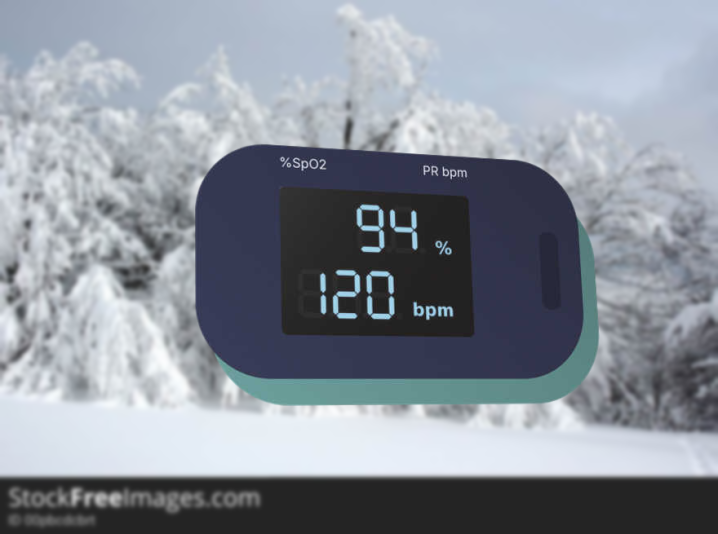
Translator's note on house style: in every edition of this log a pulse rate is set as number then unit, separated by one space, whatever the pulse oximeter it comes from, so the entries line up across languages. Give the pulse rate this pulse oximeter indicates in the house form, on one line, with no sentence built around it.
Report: 120 bpm
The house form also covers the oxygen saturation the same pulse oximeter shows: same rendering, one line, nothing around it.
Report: 94 %
